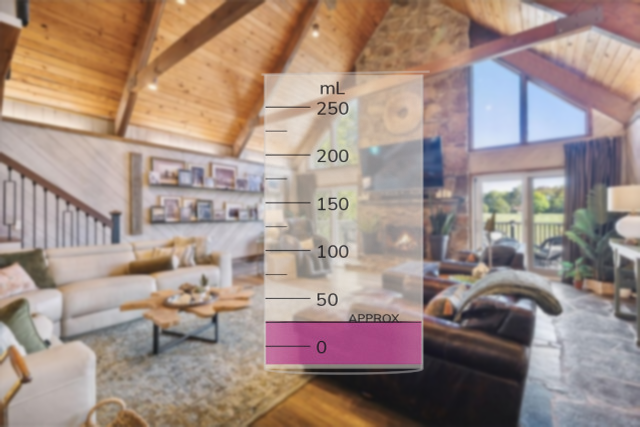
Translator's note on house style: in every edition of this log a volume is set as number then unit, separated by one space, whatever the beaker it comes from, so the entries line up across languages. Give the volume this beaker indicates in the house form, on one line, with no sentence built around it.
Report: 25 mL
